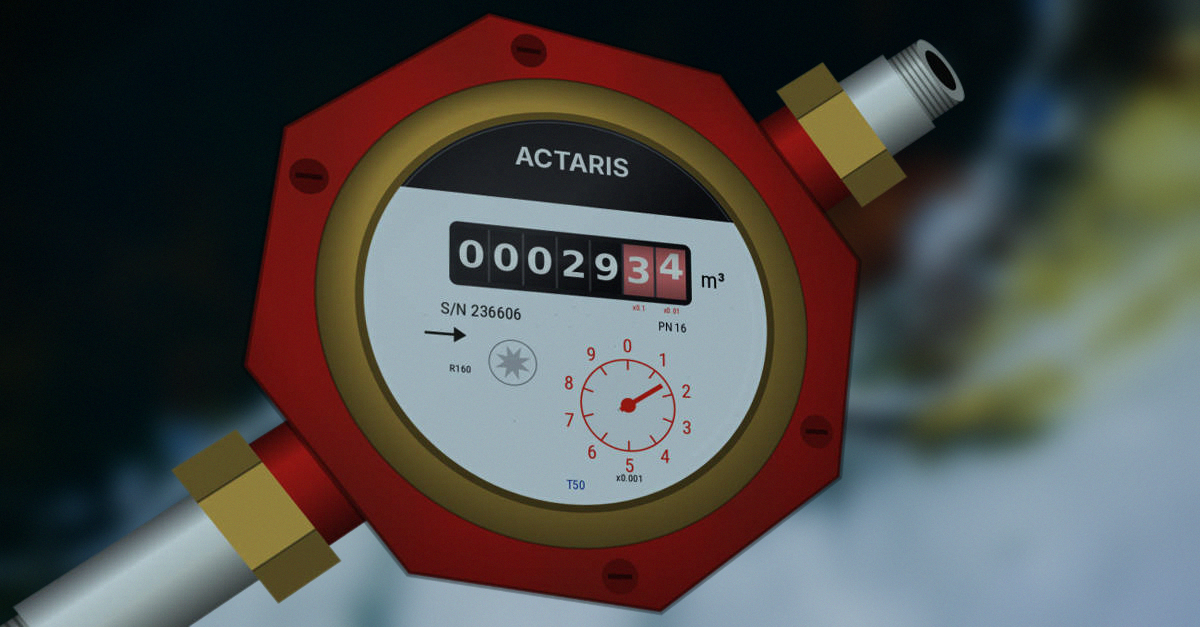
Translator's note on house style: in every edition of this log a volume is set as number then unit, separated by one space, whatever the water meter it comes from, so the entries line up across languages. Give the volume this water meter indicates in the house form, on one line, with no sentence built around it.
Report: 29.341 m³
